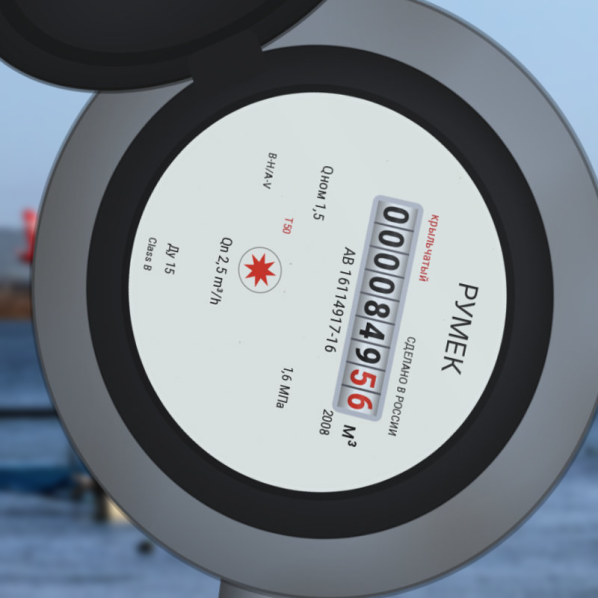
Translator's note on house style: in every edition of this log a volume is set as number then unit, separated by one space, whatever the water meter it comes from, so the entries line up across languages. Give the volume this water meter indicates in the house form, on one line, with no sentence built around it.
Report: 849.56 m³
